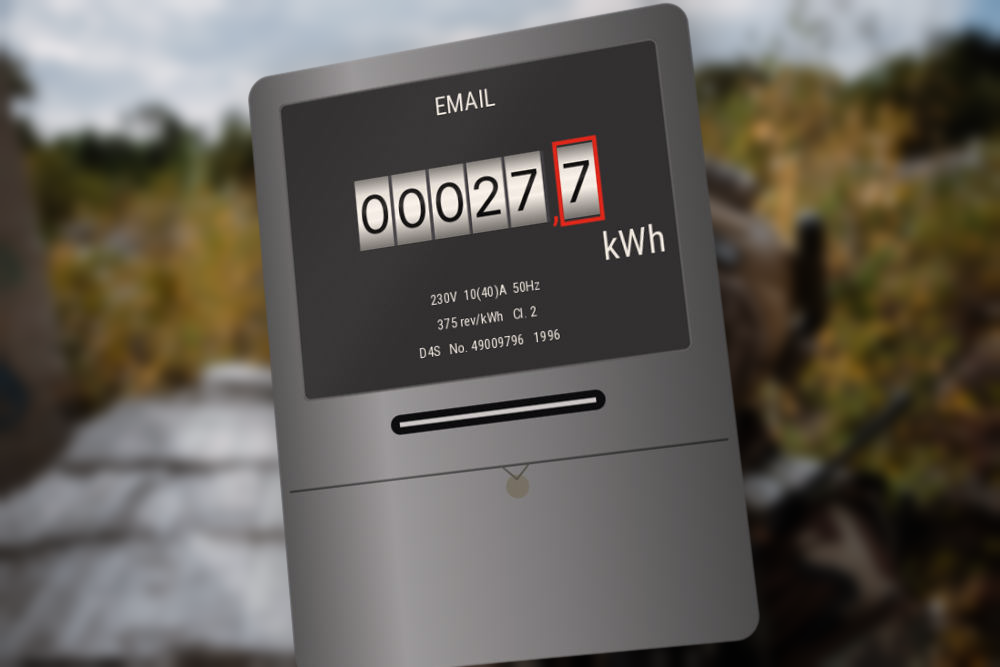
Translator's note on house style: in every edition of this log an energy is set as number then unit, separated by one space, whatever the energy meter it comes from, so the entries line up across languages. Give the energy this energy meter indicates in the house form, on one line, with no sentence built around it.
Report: 27.7 kWh
